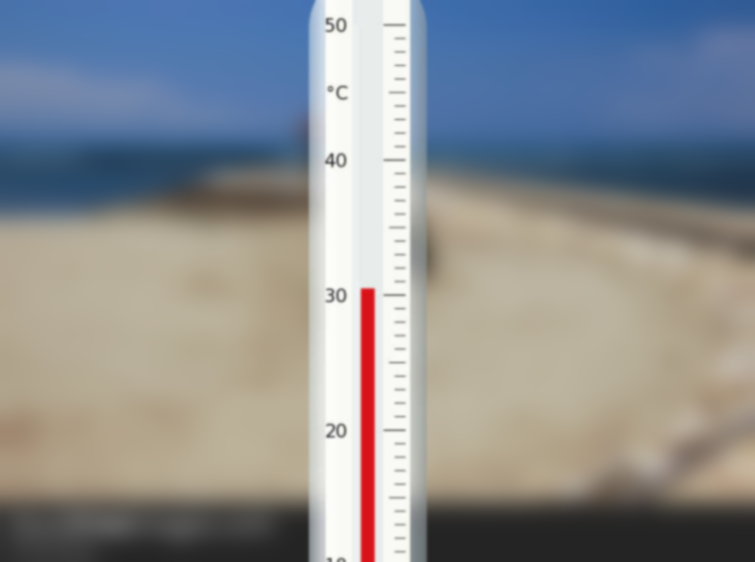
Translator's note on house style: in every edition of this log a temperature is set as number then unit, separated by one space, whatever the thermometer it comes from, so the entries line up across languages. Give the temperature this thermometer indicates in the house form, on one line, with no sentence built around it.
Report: 30.5 °C
